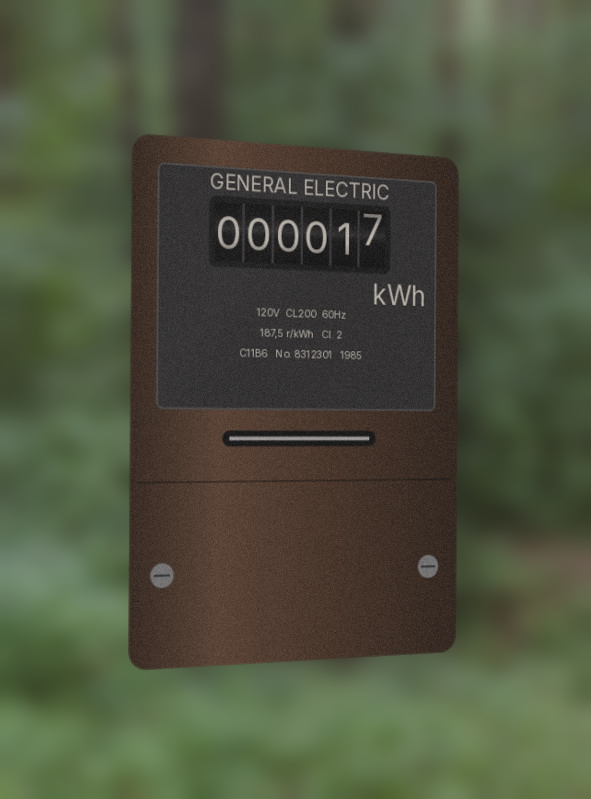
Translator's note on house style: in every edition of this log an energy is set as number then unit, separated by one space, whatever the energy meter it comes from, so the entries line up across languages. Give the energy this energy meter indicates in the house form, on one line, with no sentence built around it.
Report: 17 kWh
